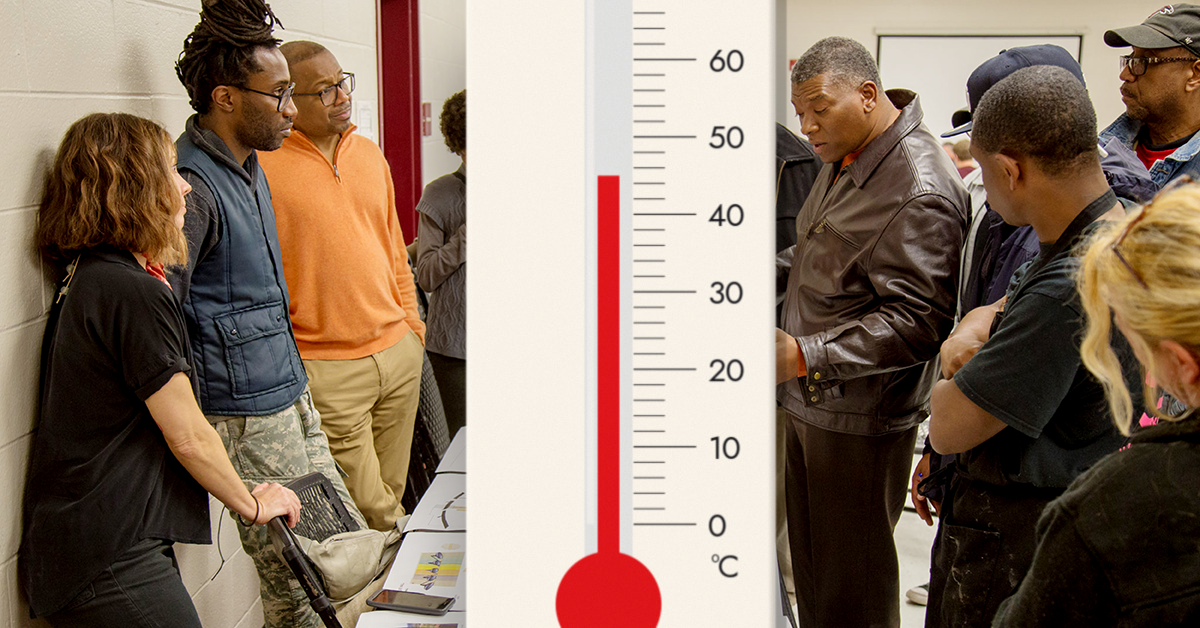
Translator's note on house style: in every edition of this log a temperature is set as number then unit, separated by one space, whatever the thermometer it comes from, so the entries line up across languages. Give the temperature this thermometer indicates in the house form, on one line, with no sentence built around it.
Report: 45 °C
